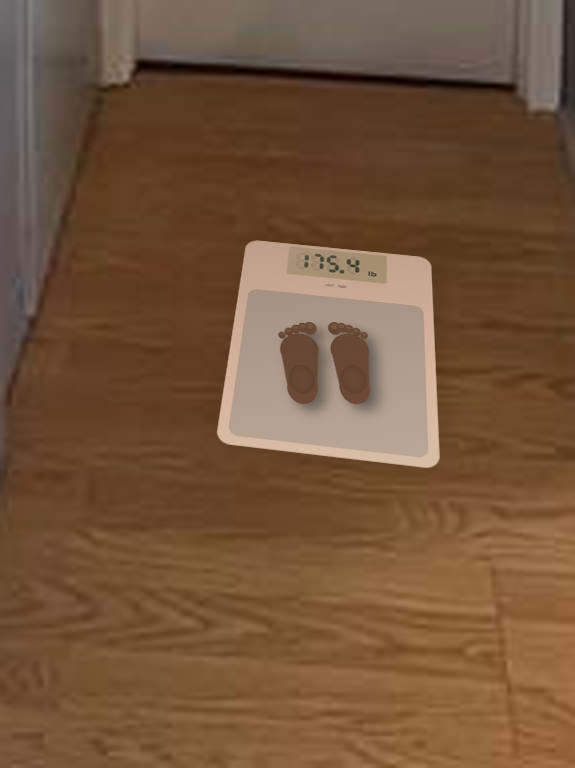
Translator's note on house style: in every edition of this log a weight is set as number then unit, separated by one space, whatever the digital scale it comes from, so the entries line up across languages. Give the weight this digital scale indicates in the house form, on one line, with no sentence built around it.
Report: 175.4 lb
